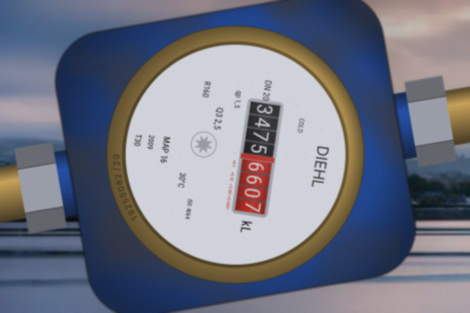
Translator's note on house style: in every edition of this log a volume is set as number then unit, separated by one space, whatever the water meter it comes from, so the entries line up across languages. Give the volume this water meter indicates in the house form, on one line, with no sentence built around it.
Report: 3475.6607 kL
